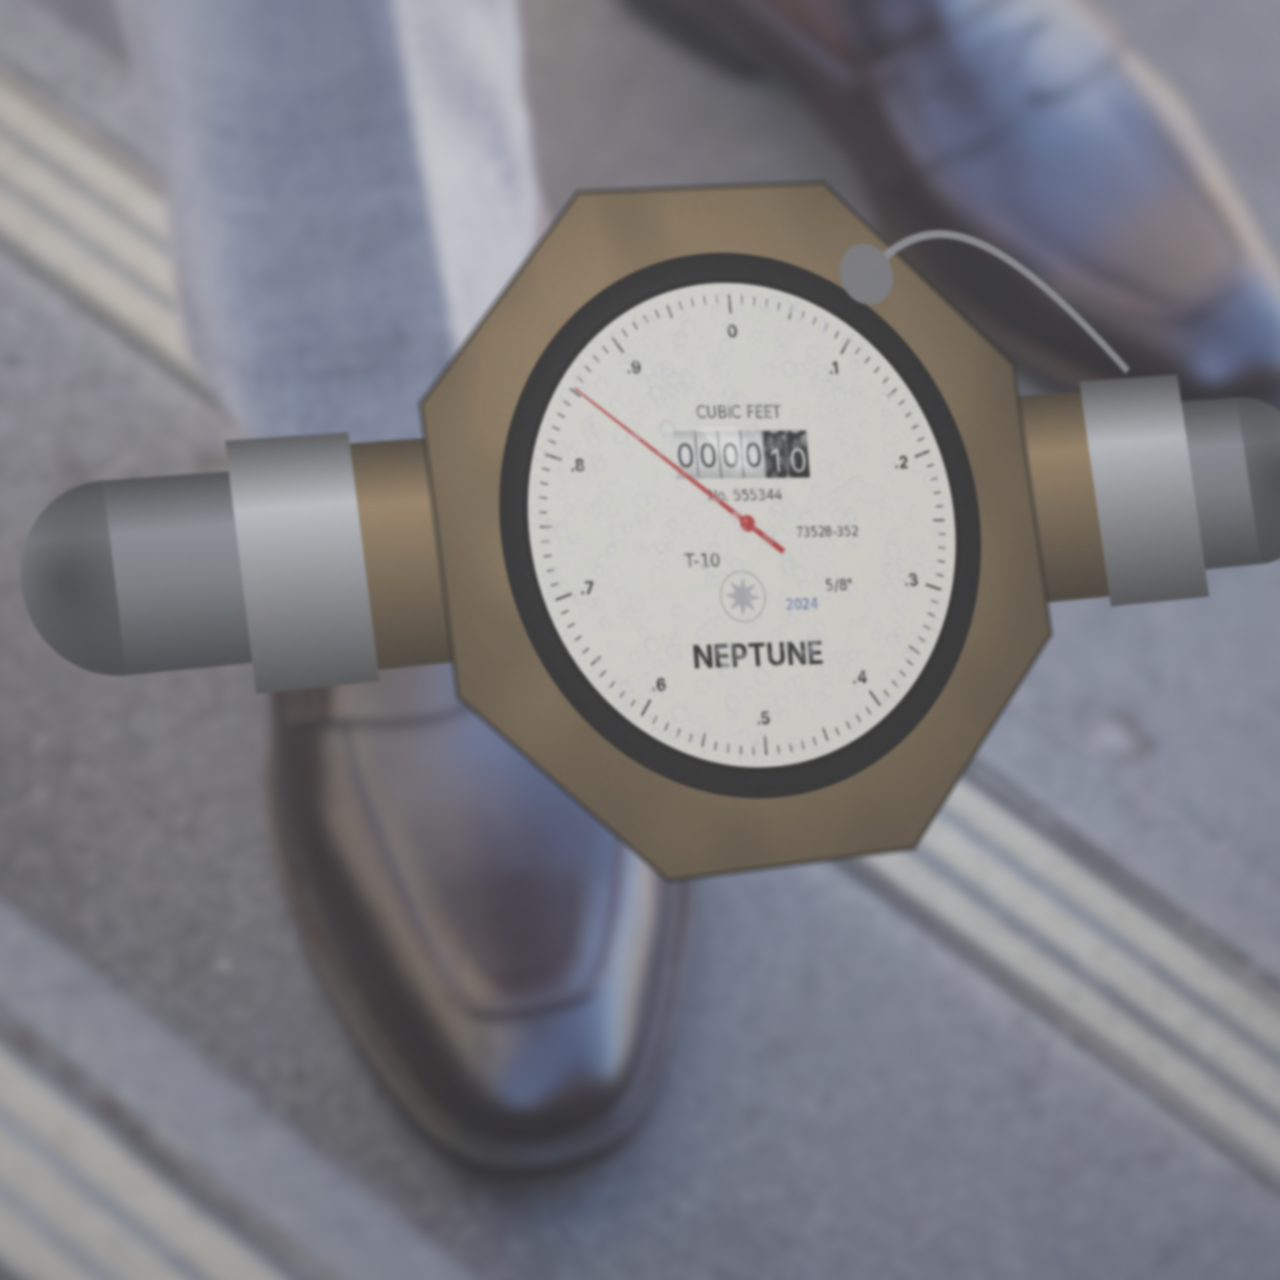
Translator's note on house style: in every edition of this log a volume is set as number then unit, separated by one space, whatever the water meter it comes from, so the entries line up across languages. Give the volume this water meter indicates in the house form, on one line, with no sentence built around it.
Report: 9.85 ft³
